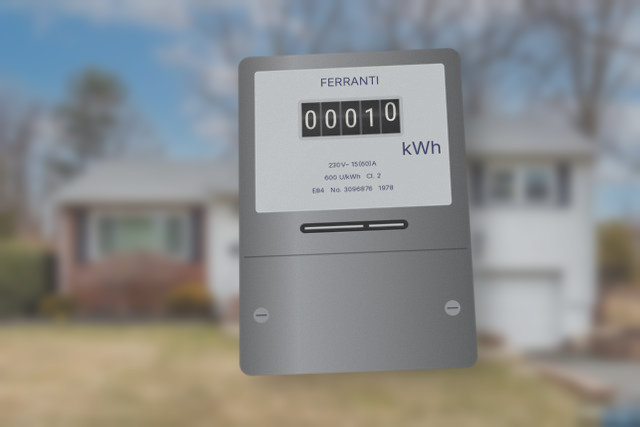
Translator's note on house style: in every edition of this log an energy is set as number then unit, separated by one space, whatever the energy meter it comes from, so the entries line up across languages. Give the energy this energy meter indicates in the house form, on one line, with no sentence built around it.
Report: 10 kWh
